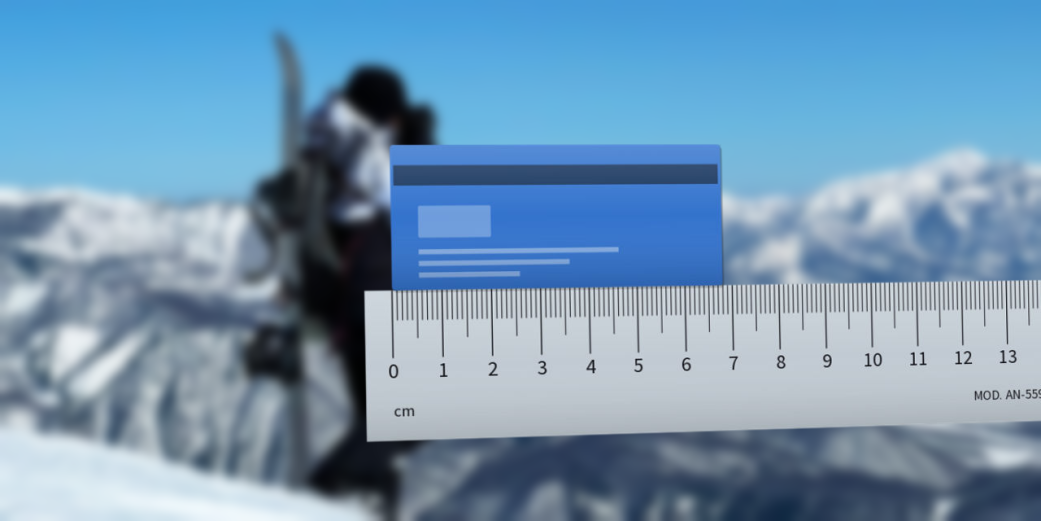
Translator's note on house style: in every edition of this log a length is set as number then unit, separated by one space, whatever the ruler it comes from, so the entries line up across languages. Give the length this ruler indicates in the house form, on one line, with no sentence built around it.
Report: 6.8 cm
